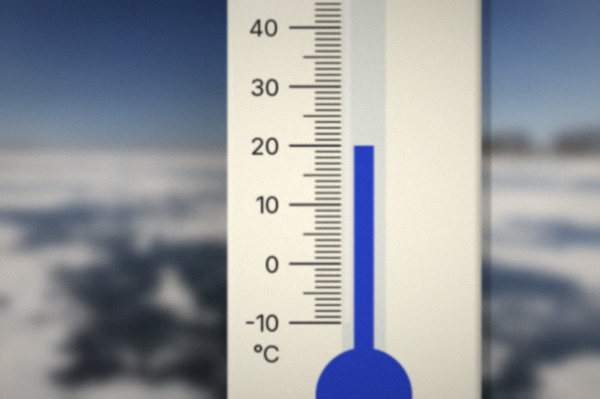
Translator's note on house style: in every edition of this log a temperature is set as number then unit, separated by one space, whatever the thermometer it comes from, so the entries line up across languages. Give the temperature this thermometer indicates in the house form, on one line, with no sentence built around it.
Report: 20 °C
